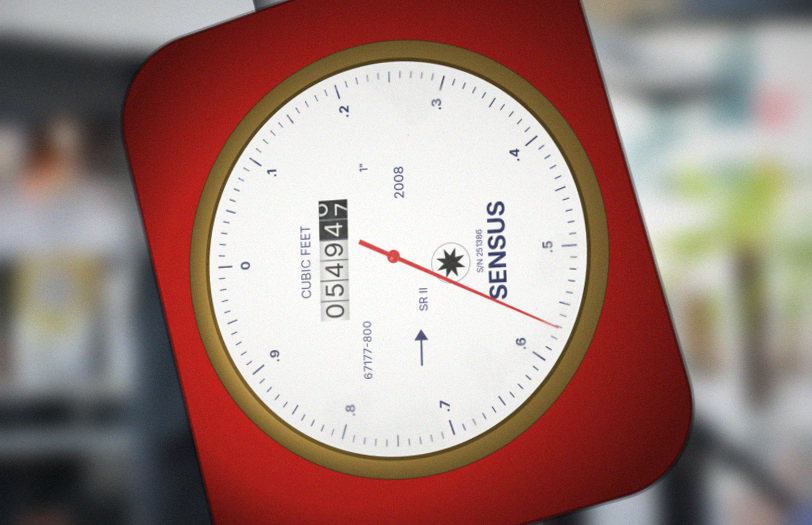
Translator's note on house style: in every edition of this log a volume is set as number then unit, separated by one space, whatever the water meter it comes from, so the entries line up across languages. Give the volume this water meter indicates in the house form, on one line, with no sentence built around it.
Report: 54946.57 ft³
